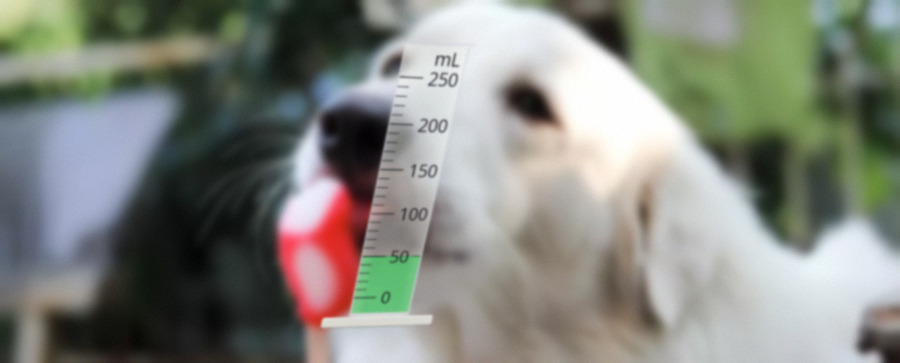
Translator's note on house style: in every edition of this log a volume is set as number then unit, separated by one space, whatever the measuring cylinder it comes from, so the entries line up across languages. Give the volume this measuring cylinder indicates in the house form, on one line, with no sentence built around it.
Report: 50 mL
